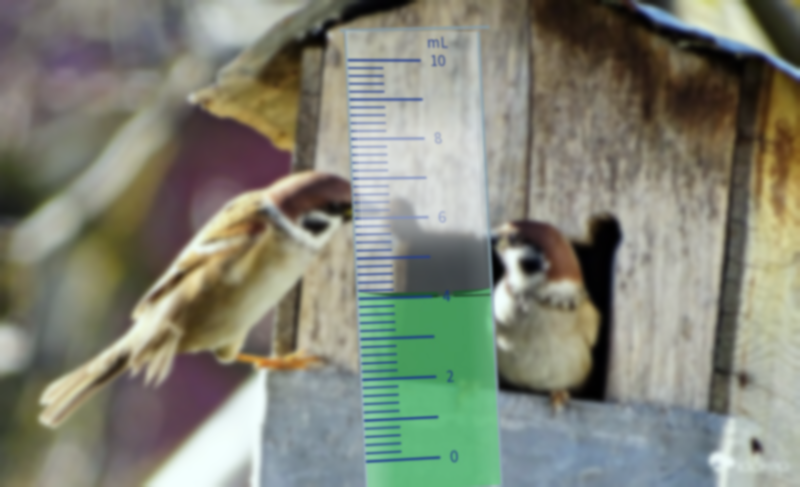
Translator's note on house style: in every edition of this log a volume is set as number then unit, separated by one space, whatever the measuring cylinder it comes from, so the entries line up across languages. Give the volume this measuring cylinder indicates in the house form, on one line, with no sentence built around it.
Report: 4 mL
